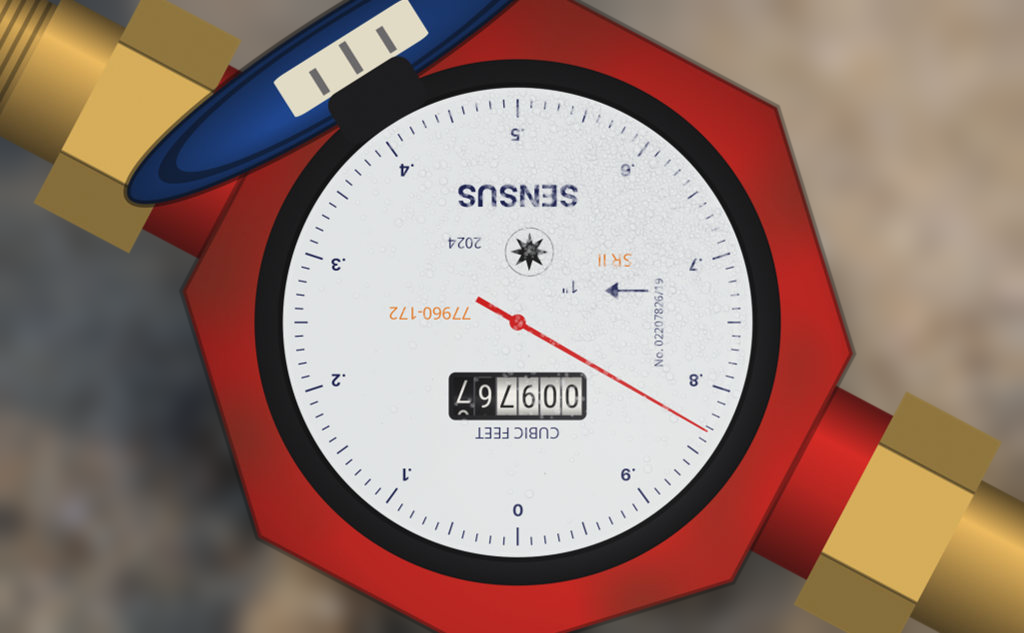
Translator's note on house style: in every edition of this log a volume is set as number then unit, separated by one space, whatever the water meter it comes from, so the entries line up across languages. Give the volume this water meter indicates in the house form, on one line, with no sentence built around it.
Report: 9766.83 ft³
